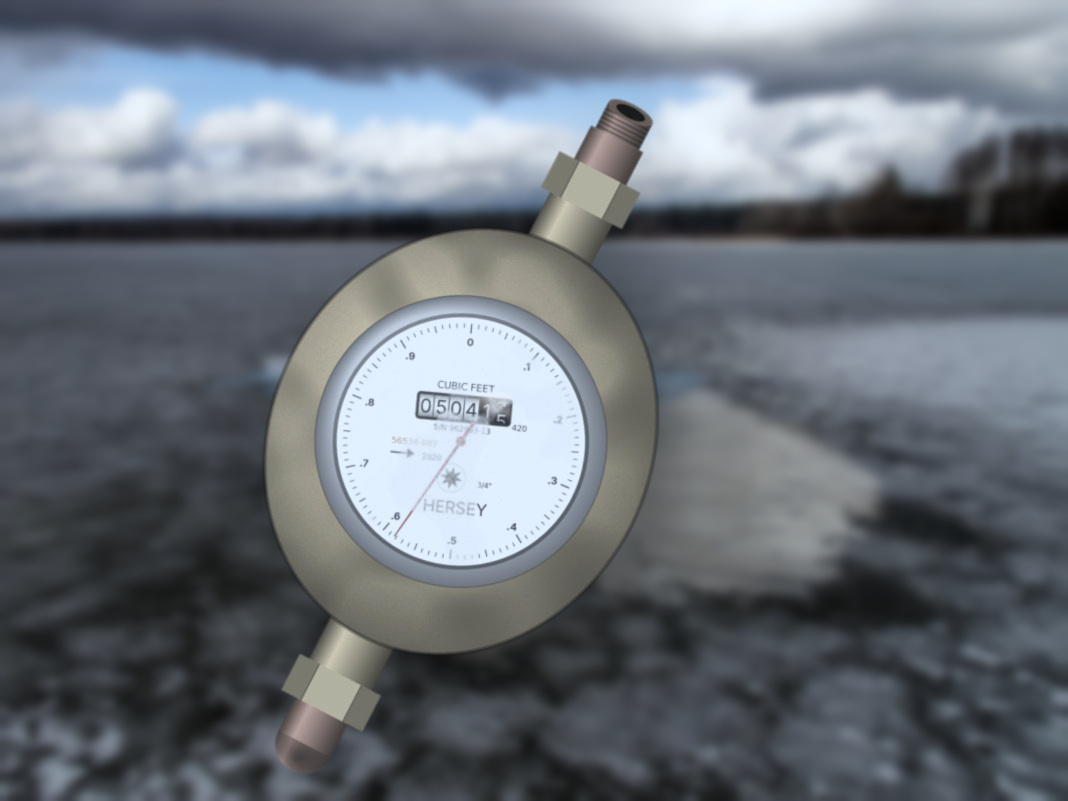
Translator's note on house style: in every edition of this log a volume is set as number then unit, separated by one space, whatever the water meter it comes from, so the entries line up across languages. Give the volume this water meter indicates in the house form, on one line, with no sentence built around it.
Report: 50414.58 ft³
